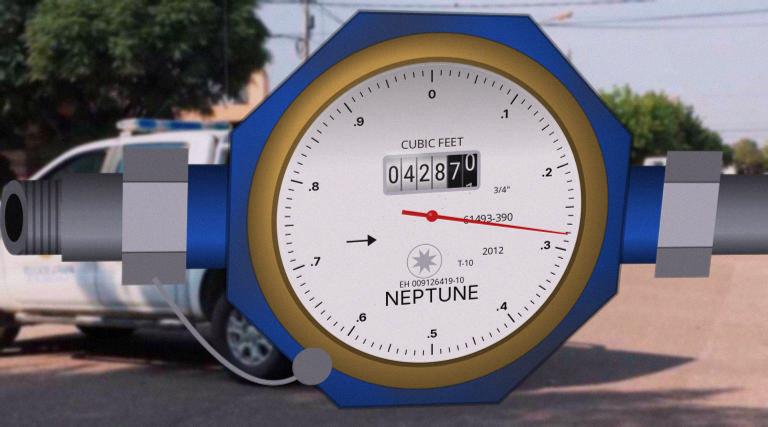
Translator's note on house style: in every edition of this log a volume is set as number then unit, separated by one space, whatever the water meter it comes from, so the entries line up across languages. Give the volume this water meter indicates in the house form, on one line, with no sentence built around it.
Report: 42870.28 ft³
